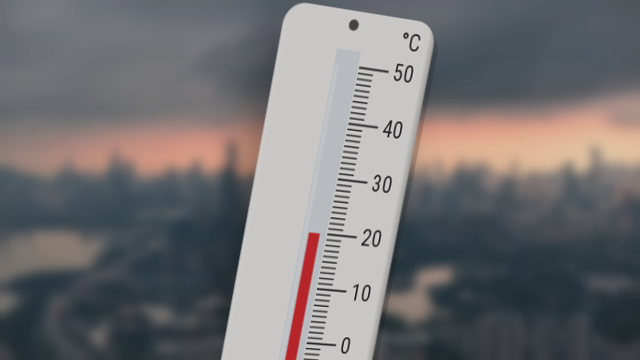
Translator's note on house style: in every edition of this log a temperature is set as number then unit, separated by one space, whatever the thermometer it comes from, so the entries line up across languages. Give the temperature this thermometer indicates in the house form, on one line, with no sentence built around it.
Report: 20 °C
